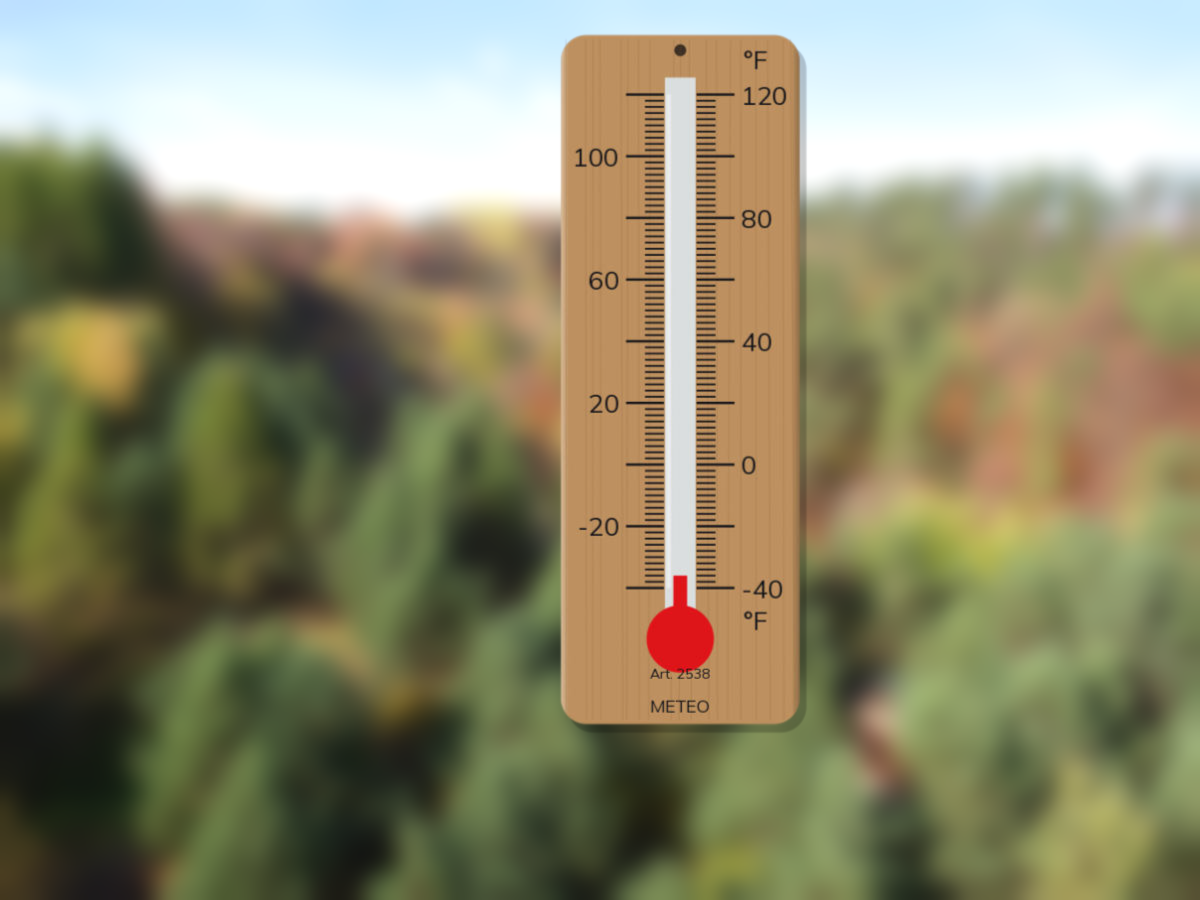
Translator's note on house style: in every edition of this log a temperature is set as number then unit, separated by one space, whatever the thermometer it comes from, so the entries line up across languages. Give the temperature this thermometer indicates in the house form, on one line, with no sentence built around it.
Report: -36 °F
